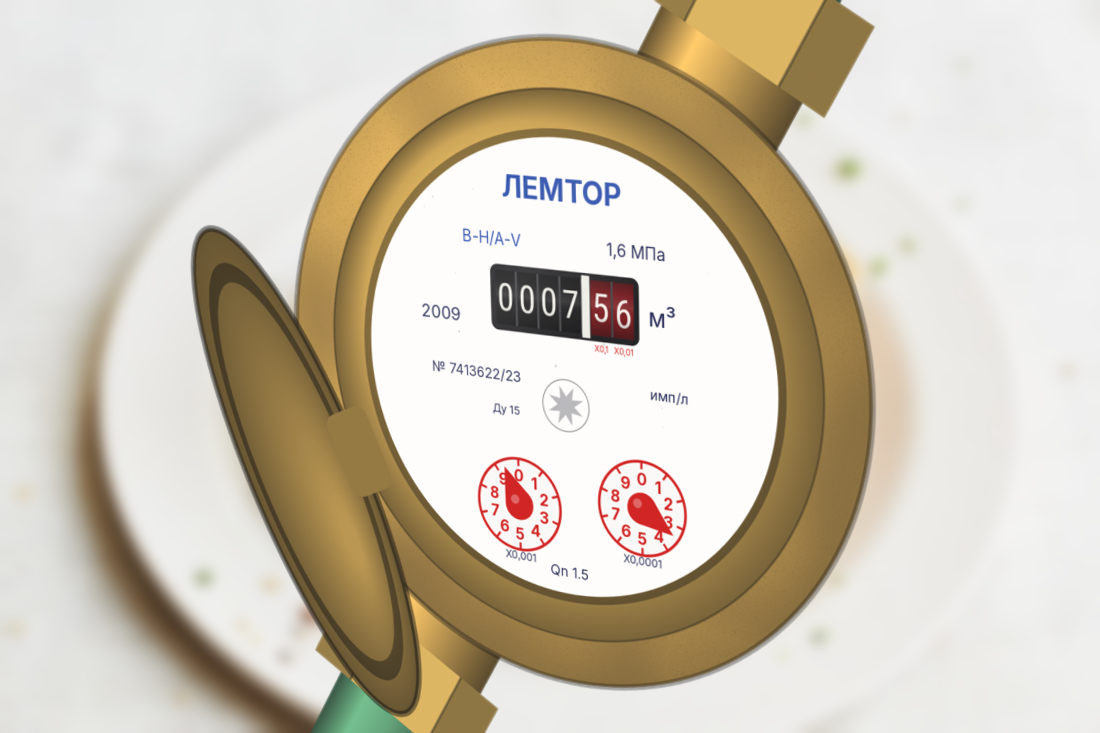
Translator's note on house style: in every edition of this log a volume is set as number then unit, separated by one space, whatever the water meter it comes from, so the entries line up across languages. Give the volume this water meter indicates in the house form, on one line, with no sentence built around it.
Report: 7.5593 m³
